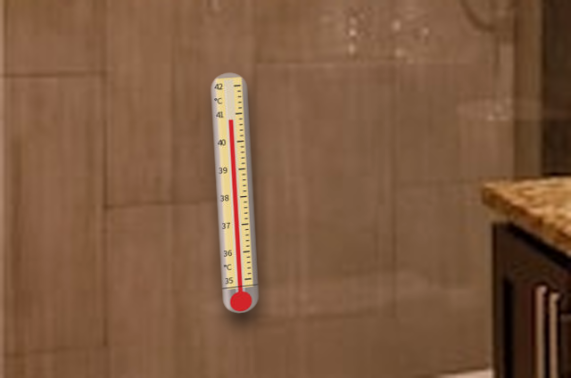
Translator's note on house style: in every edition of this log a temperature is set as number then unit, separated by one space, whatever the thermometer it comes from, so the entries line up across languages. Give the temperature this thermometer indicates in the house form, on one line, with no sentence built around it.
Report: 40.8 °C
